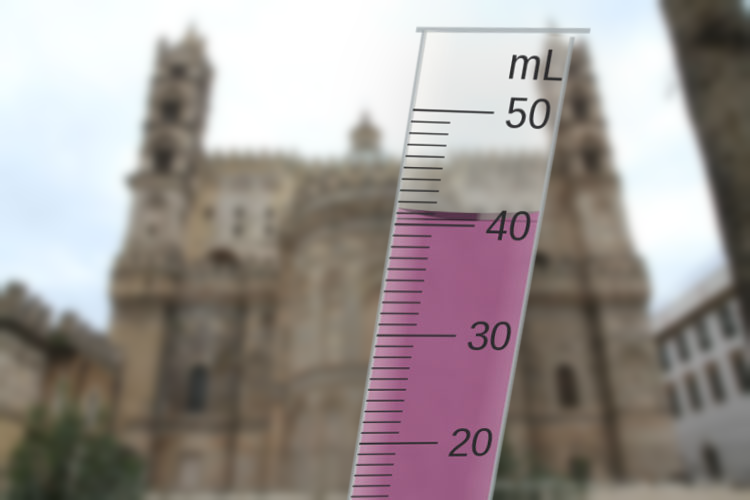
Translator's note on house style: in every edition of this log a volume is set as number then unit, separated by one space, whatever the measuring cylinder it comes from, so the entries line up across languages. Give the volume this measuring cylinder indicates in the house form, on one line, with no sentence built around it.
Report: 40.5 mL
